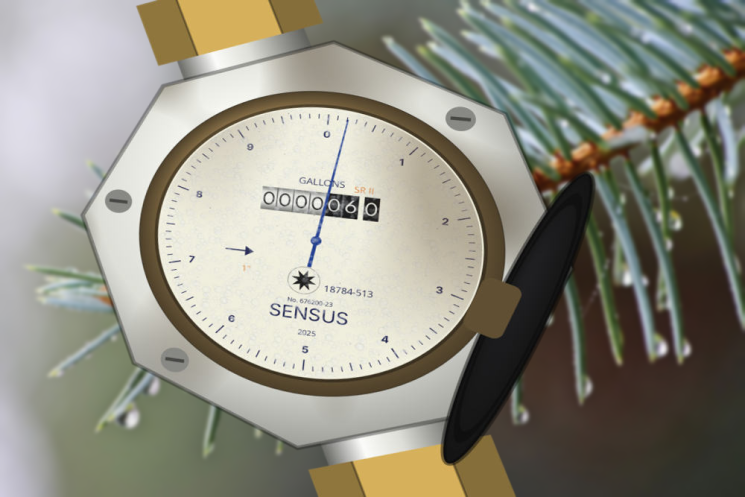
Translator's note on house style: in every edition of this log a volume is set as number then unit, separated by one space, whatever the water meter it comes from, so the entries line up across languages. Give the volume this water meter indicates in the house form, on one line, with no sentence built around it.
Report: 60.2 gal
